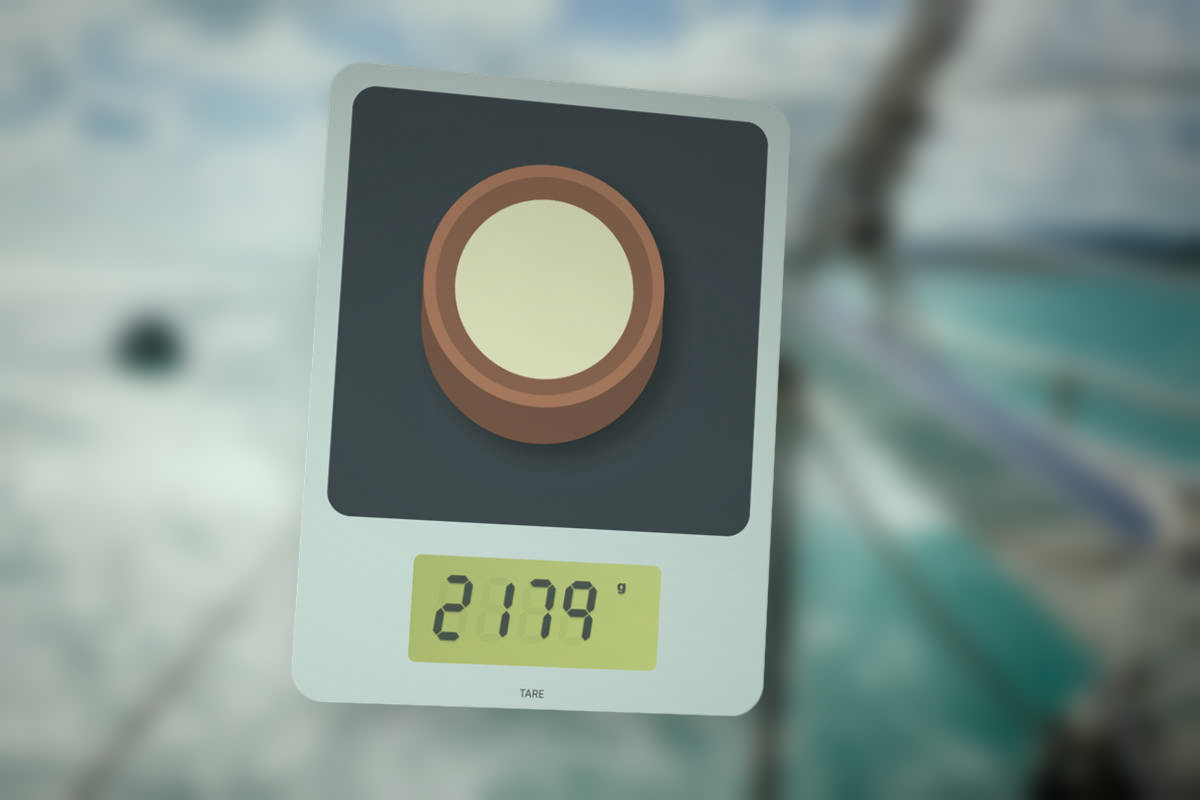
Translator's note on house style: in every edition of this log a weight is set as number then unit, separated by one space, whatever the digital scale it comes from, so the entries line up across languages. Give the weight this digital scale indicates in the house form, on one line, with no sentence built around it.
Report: 2179 g
